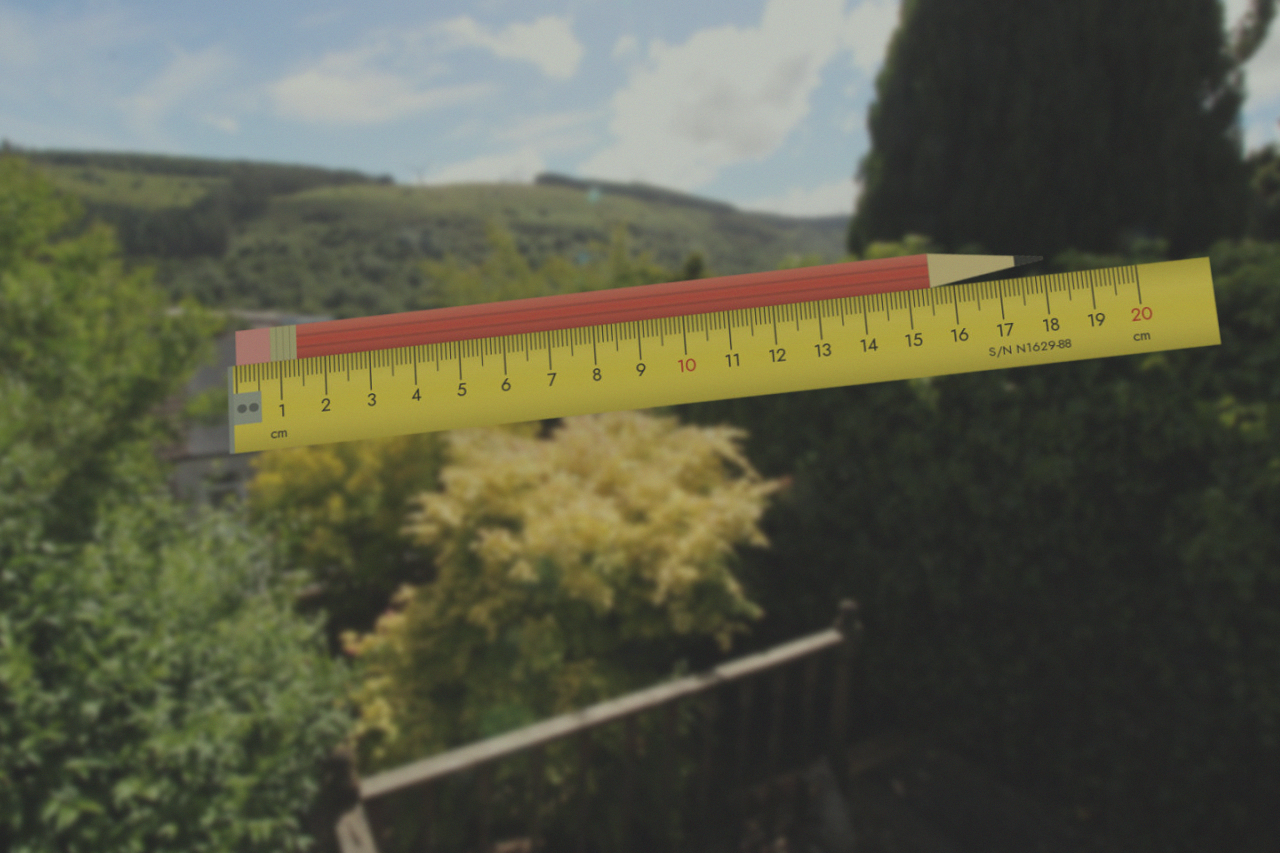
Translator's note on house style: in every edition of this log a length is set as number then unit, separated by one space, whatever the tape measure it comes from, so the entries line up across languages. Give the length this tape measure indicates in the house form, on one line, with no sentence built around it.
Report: 18 cm
